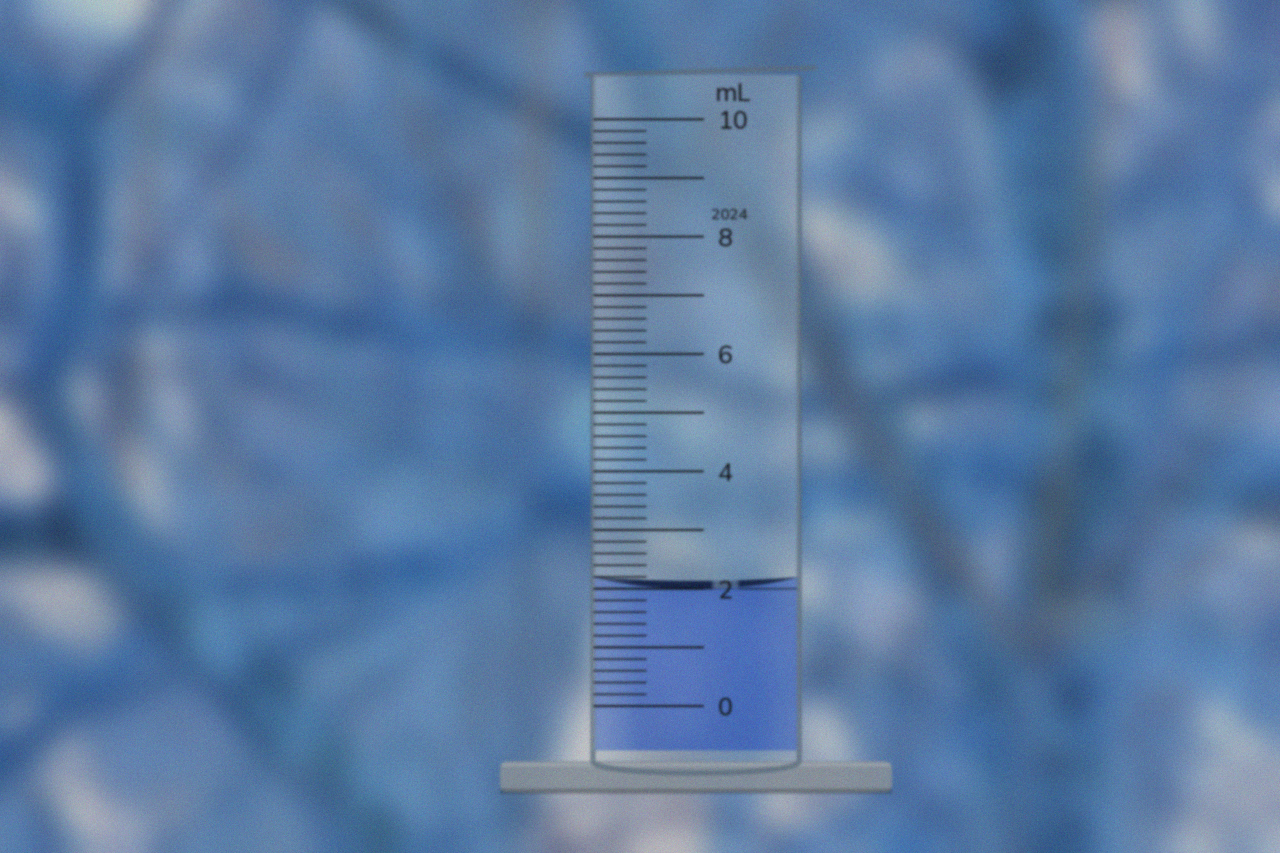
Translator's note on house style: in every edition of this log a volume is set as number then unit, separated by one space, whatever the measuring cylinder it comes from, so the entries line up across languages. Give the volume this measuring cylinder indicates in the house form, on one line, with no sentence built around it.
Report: 2 mL
